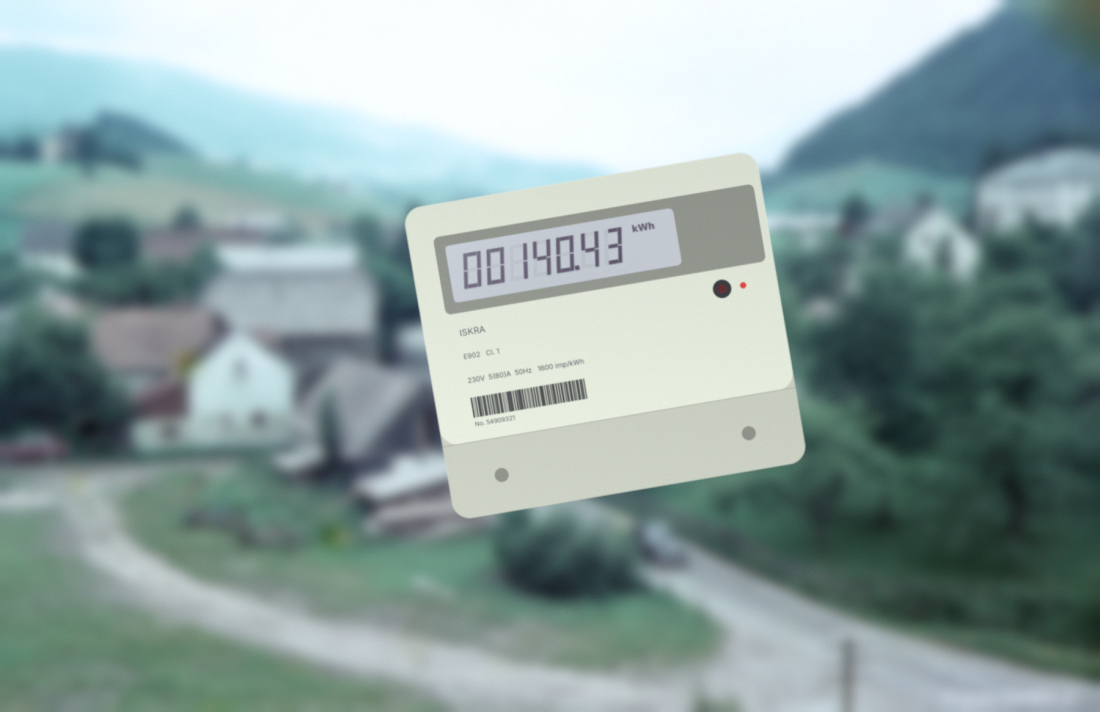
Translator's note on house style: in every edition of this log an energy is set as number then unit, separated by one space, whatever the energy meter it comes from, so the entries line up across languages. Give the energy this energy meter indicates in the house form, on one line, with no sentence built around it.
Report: 140.43 kWh
